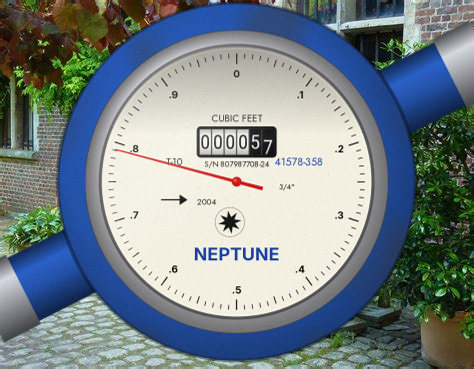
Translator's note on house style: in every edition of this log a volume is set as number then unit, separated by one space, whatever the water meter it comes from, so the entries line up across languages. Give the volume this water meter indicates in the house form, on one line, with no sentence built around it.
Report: 56.79 ft³
